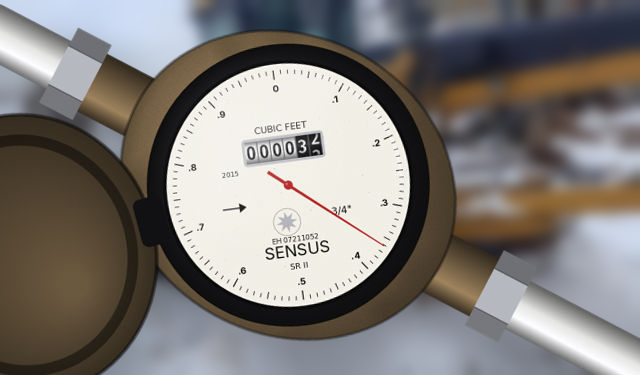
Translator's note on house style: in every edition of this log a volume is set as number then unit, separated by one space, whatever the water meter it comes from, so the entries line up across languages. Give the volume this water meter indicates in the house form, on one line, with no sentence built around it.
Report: 32.36 ft³
